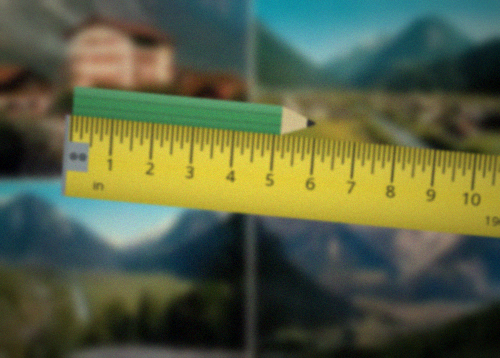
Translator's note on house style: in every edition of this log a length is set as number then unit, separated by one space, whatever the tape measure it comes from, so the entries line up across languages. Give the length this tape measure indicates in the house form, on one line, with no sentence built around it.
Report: 6 in
